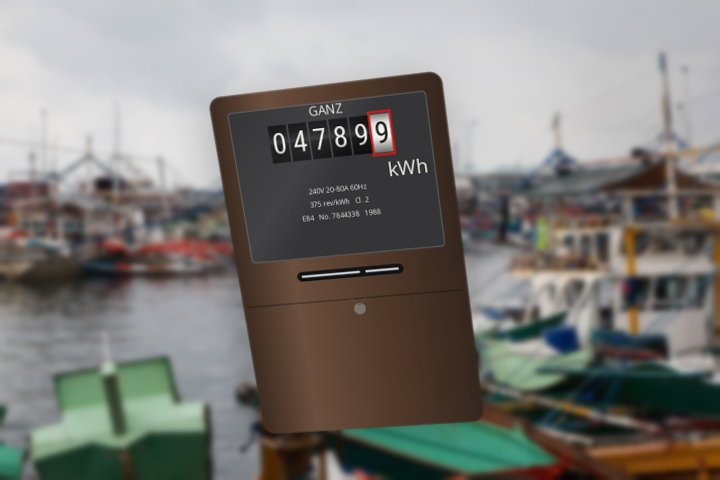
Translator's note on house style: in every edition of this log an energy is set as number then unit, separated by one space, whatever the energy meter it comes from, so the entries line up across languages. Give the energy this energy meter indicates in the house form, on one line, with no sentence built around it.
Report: 4789.9 kWh
